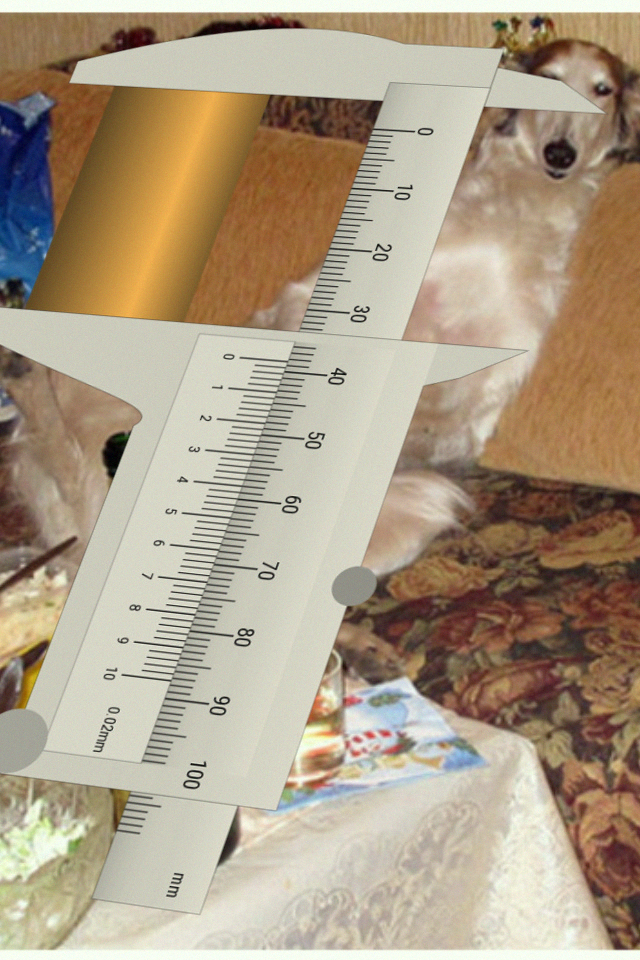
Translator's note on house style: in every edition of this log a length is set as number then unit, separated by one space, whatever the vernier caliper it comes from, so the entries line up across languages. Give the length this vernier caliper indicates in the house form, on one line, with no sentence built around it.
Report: 38.4 mm
